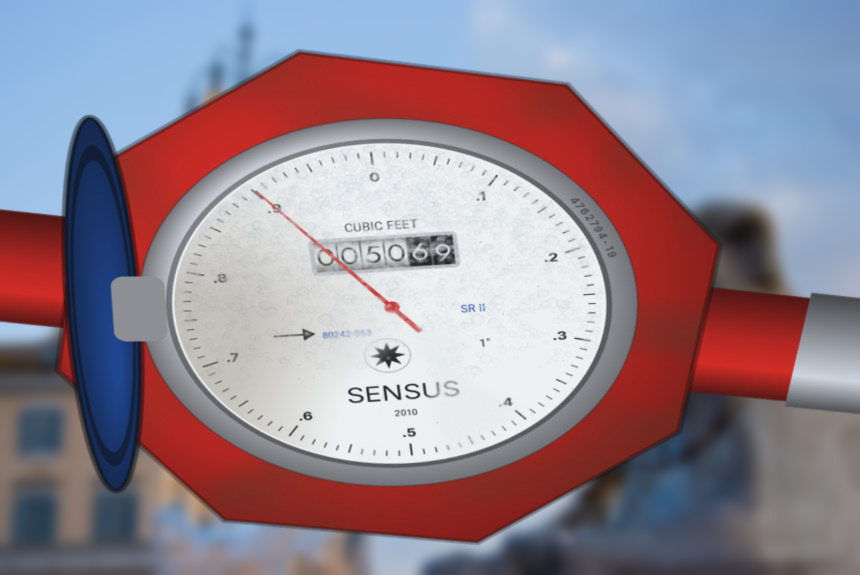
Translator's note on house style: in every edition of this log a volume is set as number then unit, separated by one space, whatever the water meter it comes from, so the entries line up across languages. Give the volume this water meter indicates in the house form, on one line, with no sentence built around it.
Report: 5068.90 ft³
